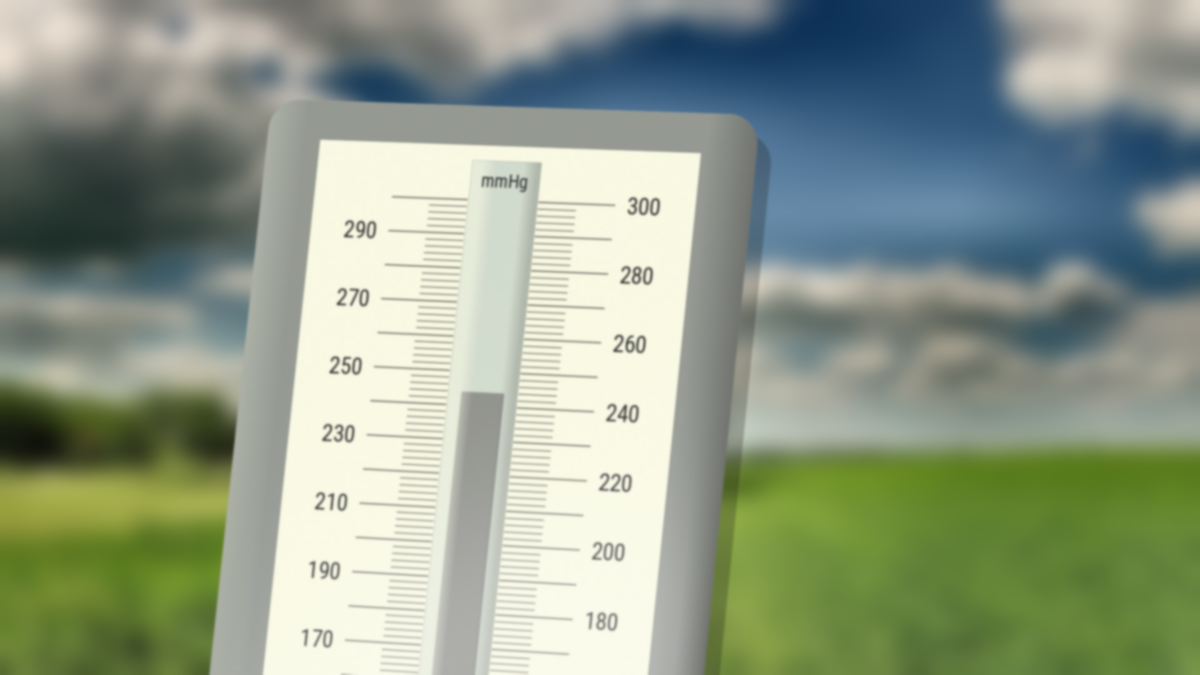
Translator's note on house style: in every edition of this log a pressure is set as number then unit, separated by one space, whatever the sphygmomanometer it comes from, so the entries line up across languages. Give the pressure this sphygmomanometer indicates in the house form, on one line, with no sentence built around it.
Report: 244 mmHg
